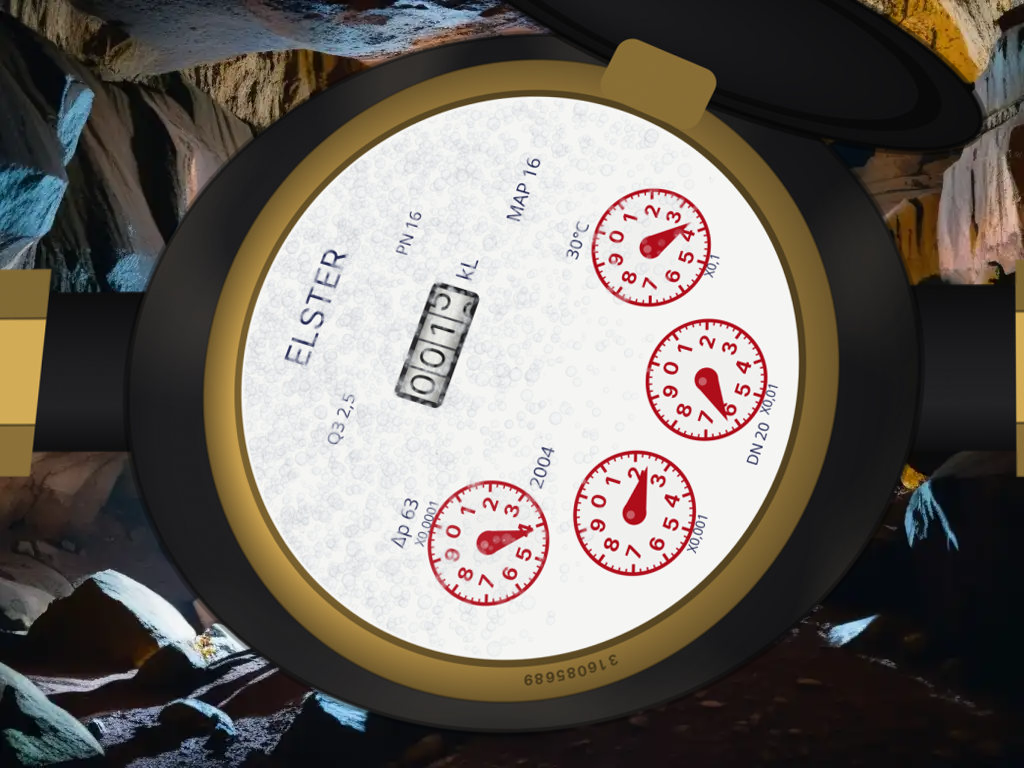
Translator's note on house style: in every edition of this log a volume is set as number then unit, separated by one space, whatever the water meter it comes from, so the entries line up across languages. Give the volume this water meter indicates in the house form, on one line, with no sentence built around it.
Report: 15.3624 kL
